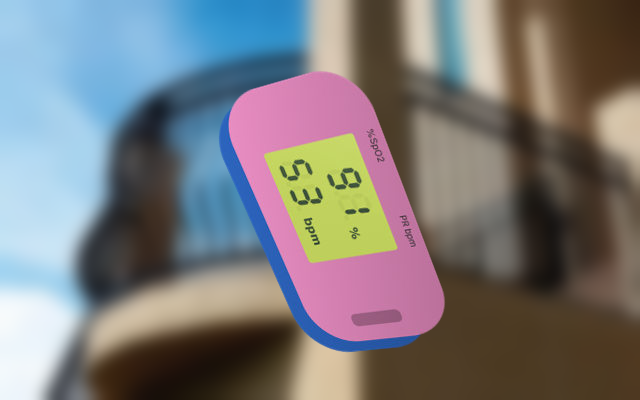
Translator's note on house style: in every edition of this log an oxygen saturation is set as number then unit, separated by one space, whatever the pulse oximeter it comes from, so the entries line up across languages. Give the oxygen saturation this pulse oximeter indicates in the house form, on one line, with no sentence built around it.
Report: 91 %
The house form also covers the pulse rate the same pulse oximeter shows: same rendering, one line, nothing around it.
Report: 53 bpm
